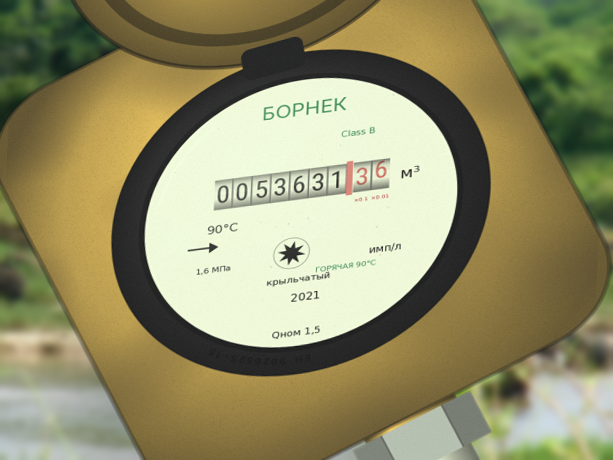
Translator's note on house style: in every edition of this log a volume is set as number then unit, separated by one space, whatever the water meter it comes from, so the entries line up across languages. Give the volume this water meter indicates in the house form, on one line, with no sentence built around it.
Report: 53631.36 m³
